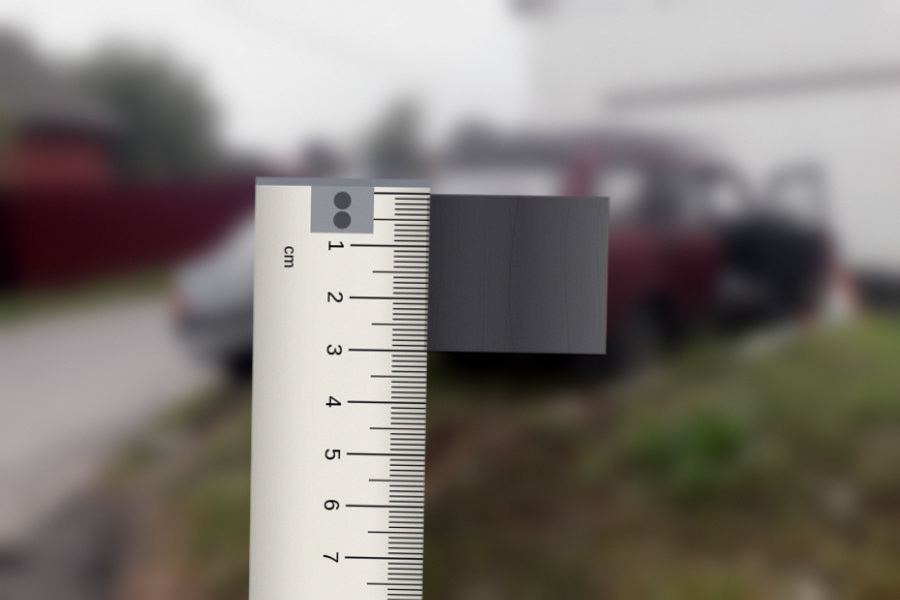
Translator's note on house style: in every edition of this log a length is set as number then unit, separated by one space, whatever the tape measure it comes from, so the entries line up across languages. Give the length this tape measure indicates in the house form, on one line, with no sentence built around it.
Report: 3 cm
